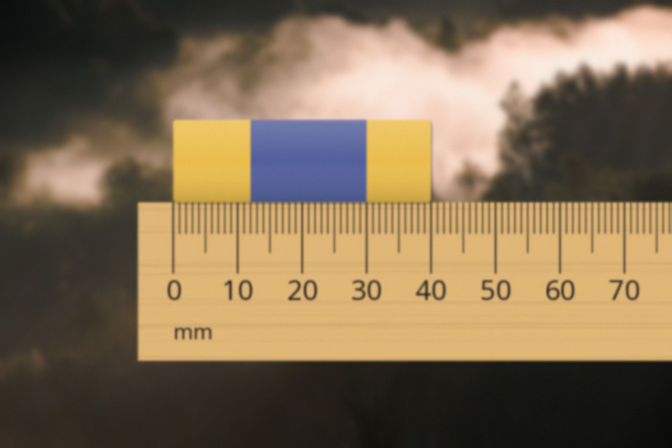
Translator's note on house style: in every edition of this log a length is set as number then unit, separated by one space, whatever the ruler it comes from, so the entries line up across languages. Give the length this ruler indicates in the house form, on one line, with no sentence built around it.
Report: 40 mm
